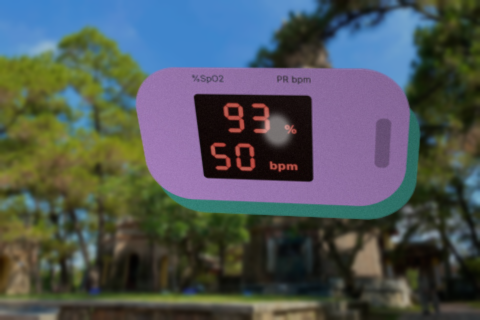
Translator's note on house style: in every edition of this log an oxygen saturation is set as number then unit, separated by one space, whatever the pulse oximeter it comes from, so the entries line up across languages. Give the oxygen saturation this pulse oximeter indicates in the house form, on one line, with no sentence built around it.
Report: 93 %
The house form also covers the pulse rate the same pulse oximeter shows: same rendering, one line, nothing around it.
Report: 50 bpm
